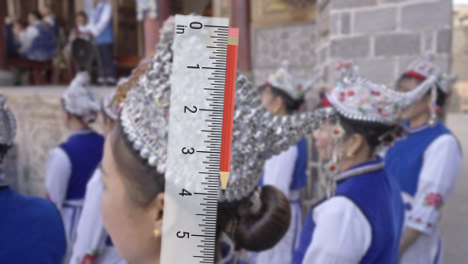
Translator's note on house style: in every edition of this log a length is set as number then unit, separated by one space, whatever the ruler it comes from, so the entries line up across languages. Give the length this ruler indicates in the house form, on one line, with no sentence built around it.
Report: 4 in
